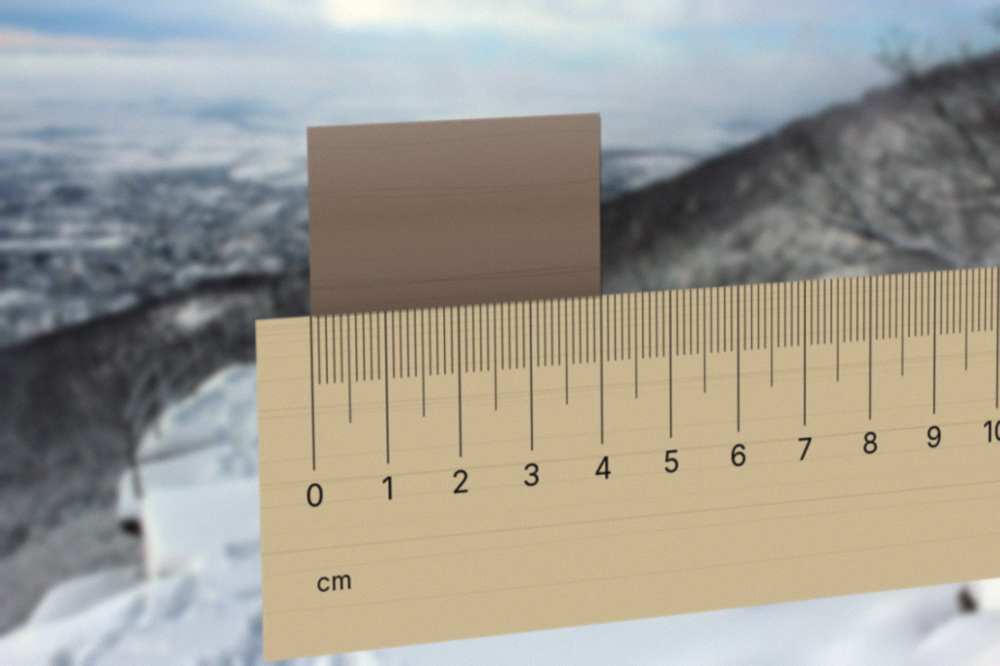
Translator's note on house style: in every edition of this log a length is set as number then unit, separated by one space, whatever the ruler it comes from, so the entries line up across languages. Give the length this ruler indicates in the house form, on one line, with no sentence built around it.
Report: 4 cm
